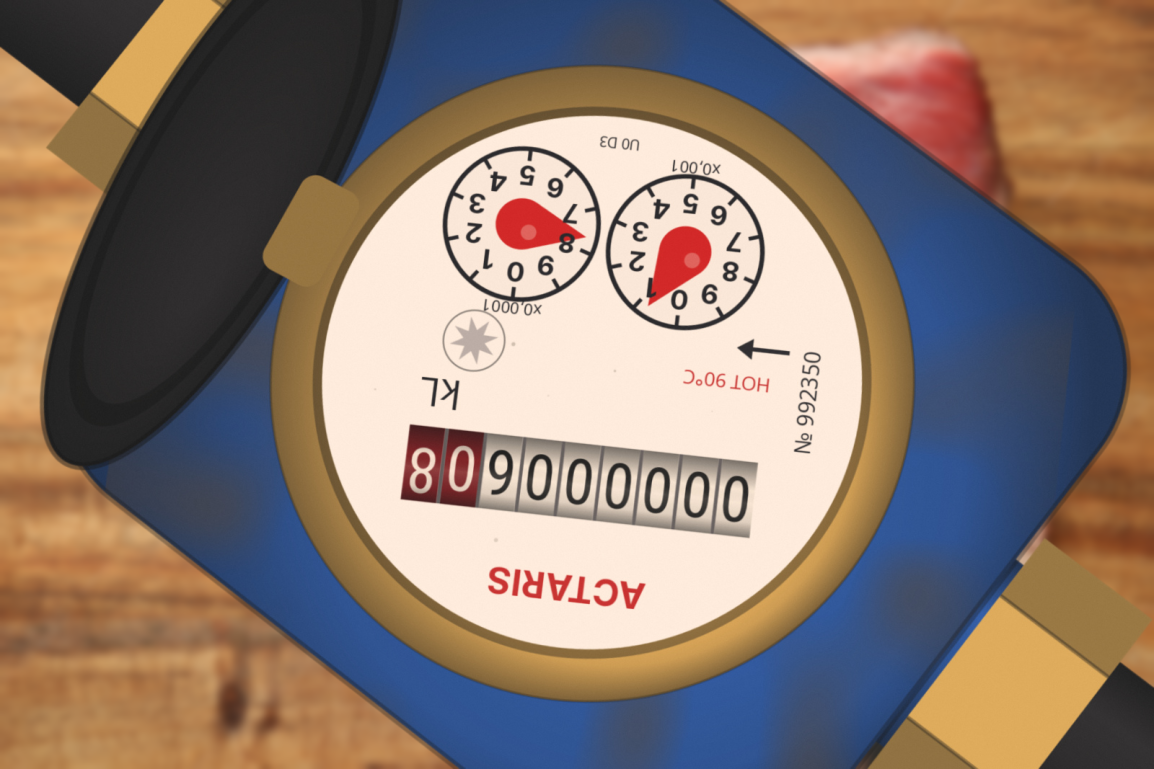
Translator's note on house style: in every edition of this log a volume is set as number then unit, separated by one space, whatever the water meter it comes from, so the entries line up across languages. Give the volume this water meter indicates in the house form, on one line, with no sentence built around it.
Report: 6.0807 kL
